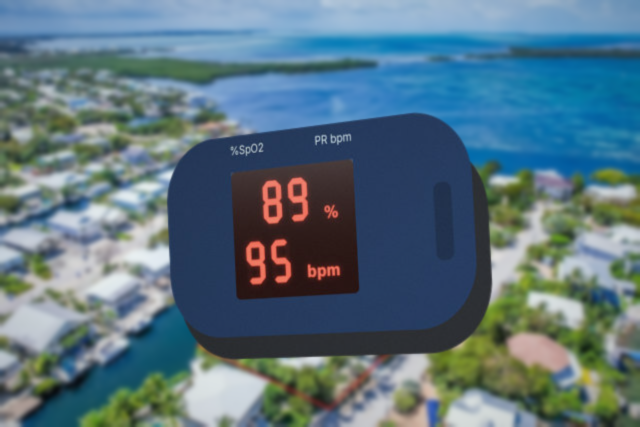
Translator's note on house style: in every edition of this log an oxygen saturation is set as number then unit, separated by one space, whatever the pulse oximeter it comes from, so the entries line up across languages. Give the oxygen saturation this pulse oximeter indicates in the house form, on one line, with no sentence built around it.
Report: 89 %
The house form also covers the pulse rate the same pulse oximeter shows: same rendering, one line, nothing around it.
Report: 95 bpm
